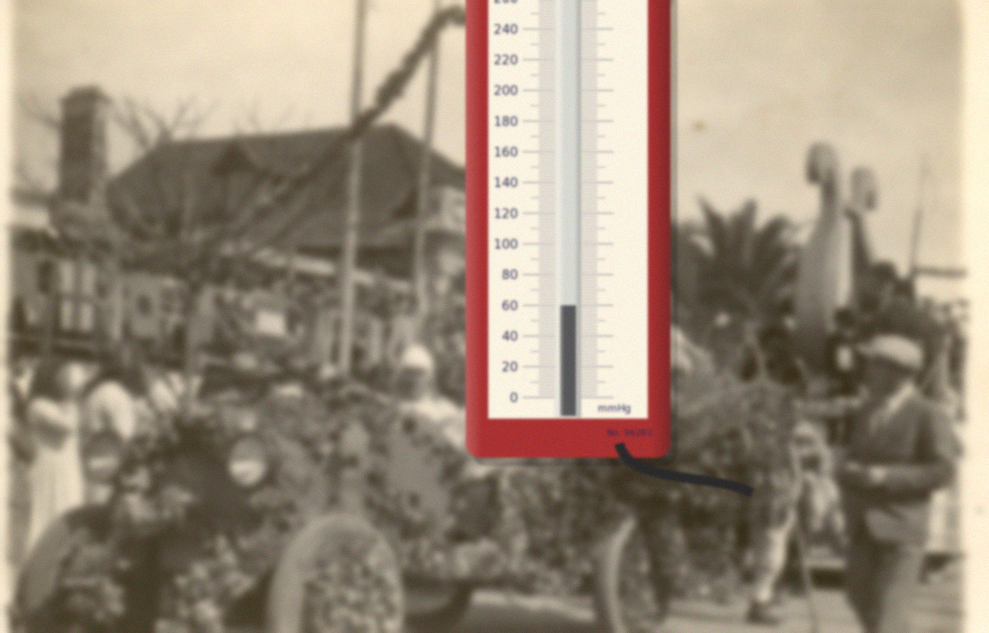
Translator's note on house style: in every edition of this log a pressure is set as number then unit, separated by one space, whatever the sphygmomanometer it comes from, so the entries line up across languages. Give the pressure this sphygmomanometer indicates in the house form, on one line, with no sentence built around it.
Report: 60 mmHg
